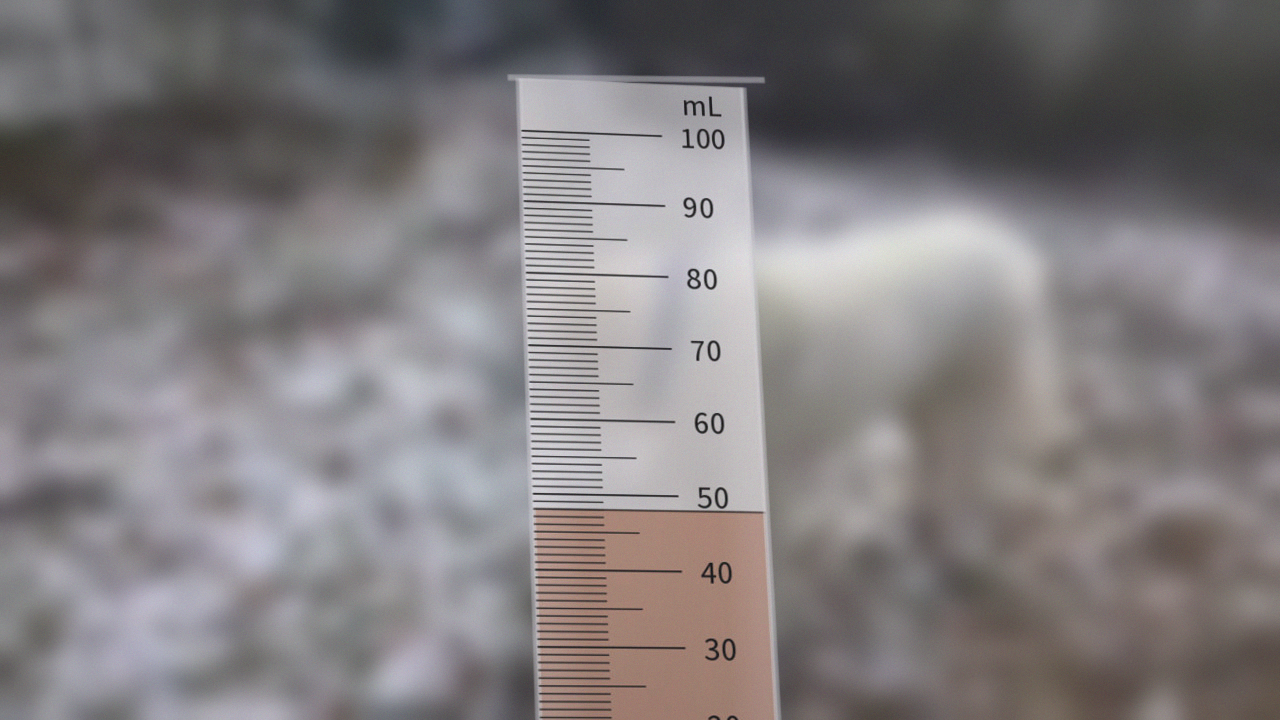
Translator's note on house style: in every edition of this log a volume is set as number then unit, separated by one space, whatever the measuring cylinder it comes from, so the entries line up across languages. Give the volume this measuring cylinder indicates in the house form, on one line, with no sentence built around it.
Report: 48 mL
